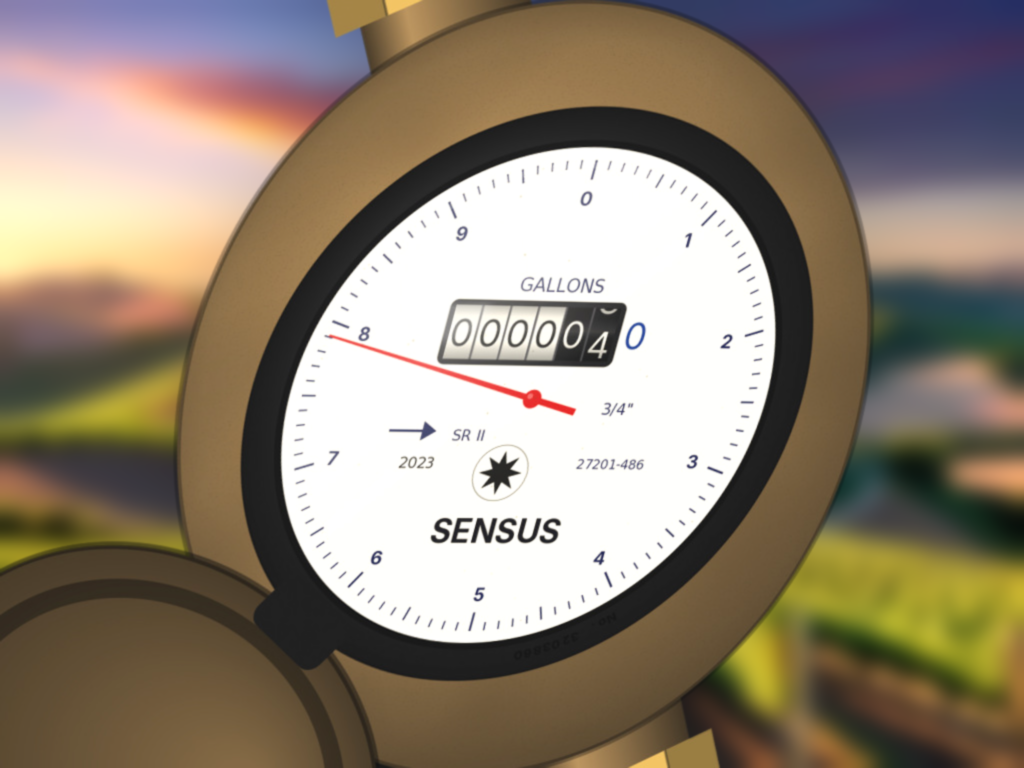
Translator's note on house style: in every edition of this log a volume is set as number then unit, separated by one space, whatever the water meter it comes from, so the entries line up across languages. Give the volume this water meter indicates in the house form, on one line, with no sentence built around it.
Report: 37.9 gal
